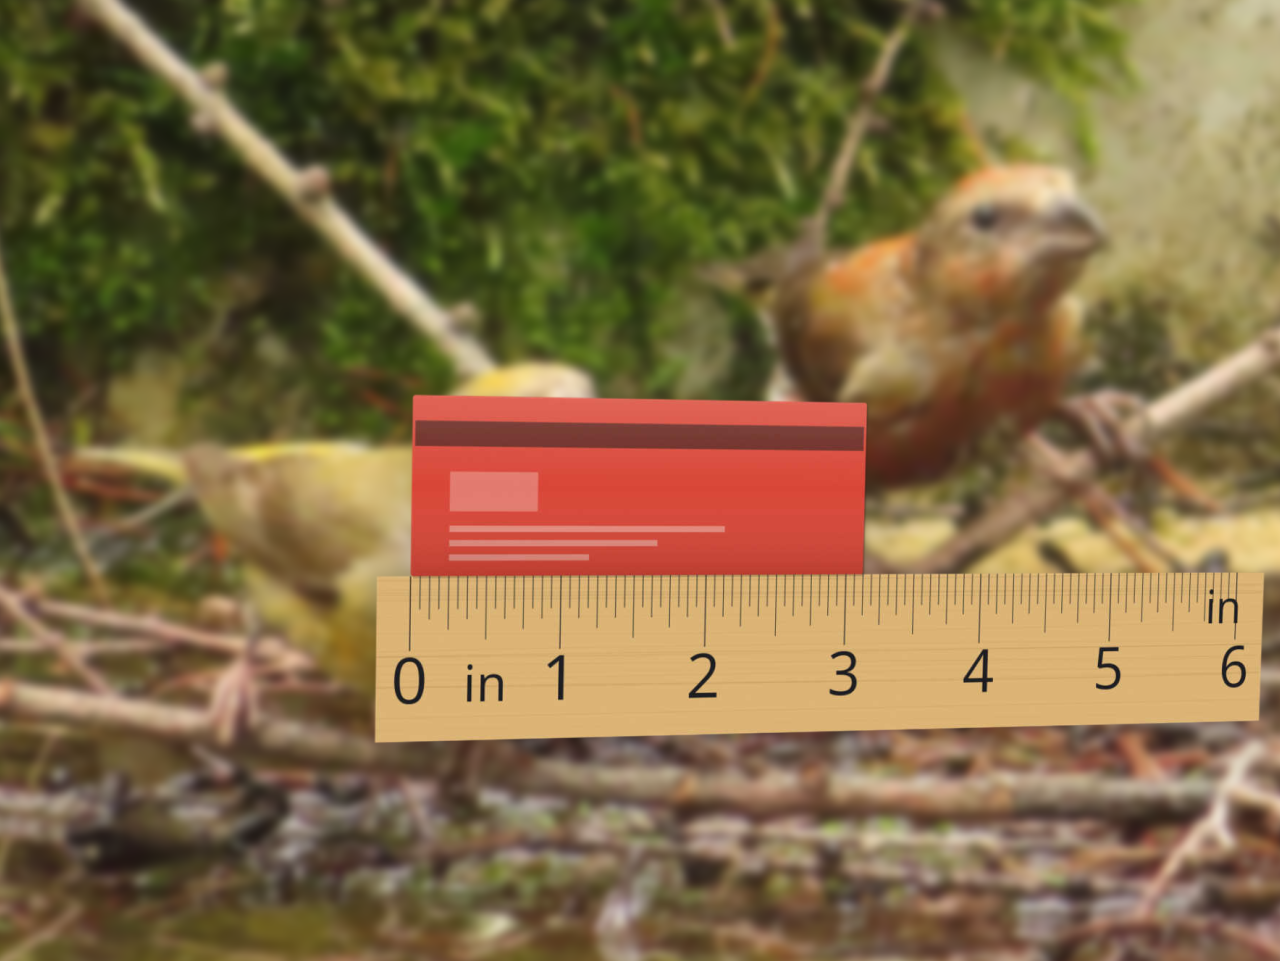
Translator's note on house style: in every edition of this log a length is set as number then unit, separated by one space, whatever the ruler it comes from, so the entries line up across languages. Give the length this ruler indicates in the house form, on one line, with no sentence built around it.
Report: 3.125 in
